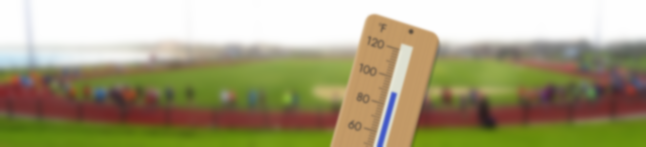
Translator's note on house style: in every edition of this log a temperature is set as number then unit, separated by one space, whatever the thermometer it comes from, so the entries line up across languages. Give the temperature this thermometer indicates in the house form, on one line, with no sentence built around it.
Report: 90 °F
